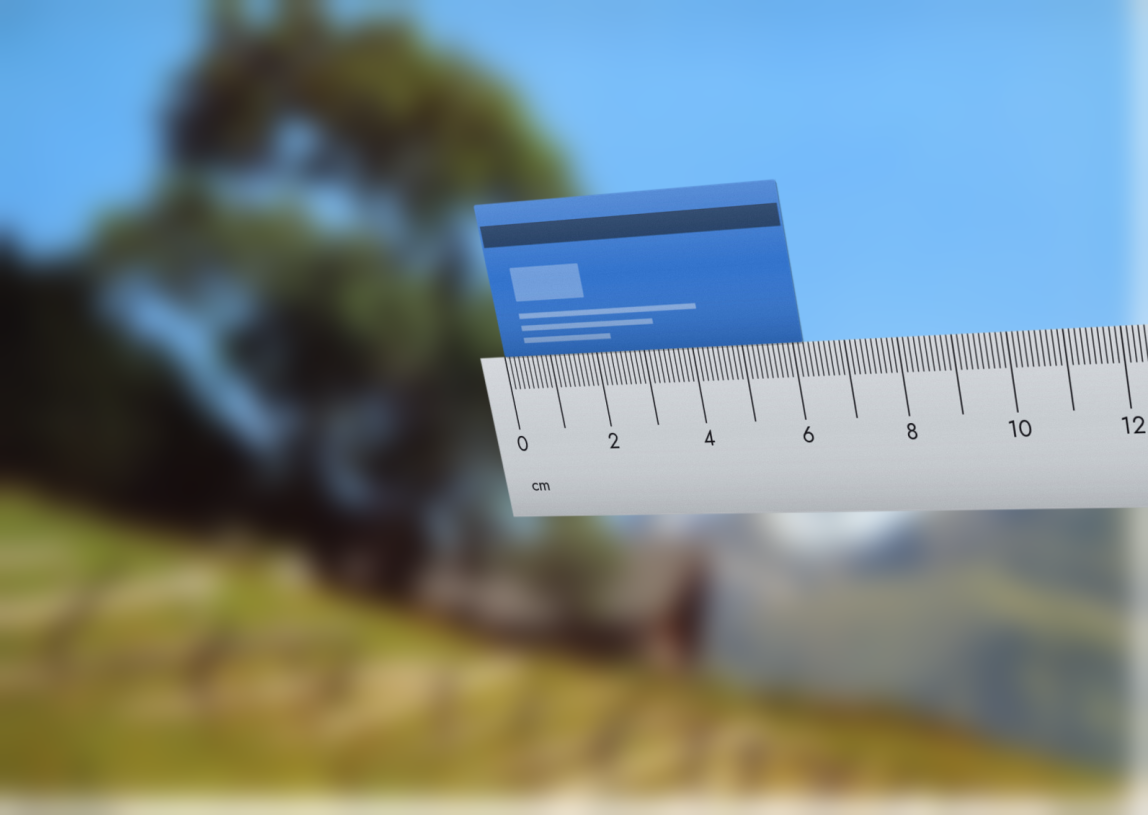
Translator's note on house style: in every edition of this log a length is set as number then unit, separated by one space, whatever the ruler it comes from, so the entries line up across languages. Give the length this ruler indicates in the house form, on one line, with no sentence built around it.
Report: 6.2 cm
